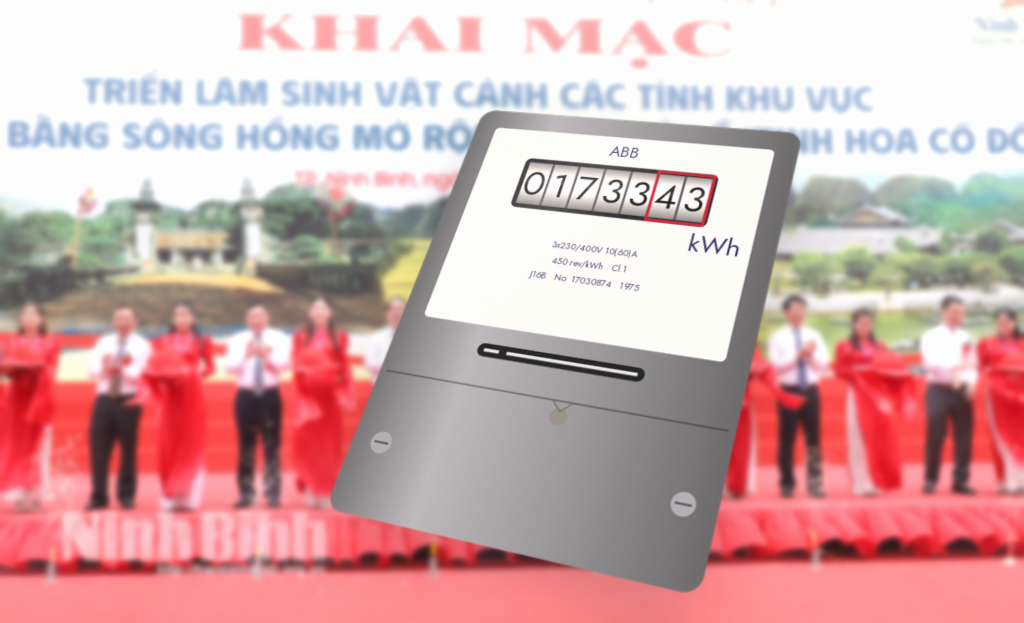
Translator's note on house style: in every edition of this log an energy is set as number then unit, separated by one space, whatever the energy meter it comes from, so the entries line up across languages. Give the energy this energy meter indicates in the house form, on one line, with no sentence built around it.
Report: 1733.43 kWh
